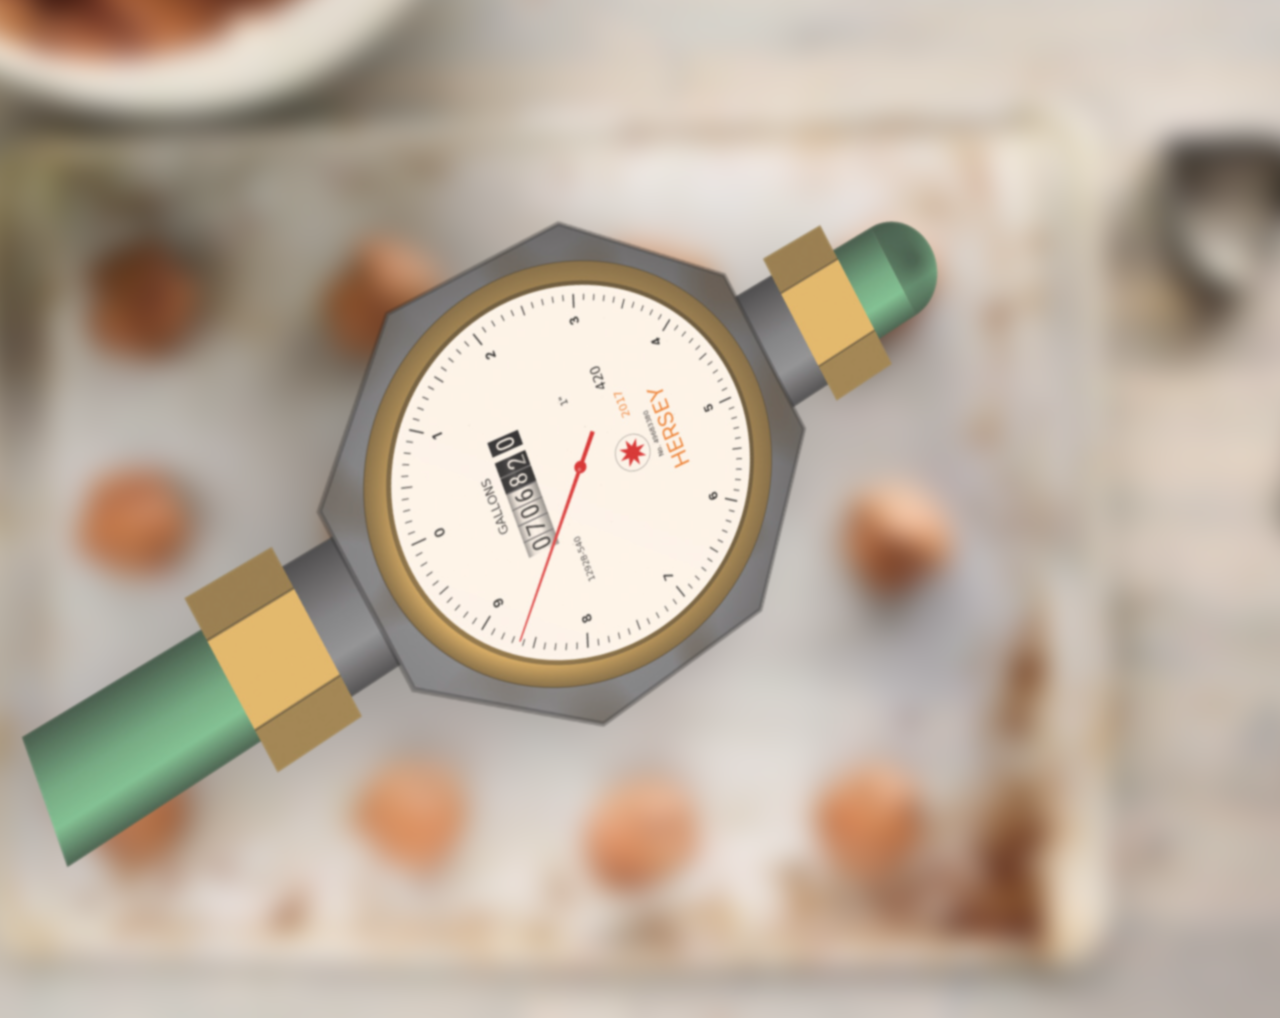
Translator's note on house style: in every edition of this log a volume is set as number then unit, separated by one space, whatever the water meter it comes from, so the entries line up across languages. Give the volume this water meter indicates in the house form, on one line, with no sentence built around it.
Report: 706818.6 gal
